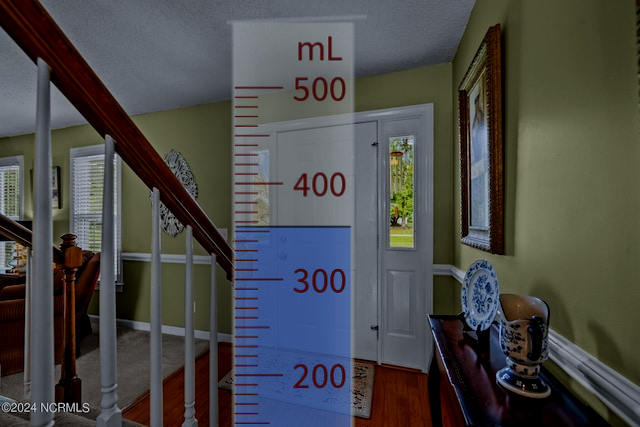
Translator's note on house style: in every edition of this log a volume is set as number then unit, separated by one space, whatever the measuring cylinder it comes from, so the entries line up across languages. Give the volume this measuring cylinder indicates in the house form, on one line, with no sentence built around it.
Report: 355 mL
